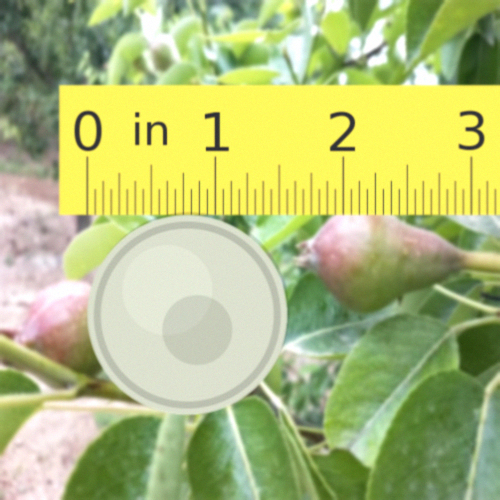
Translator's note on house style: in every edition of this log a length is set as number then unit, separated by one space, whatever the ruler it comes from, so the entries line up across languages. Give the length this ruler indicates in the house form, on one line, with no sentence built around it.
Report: 1.5625 in
